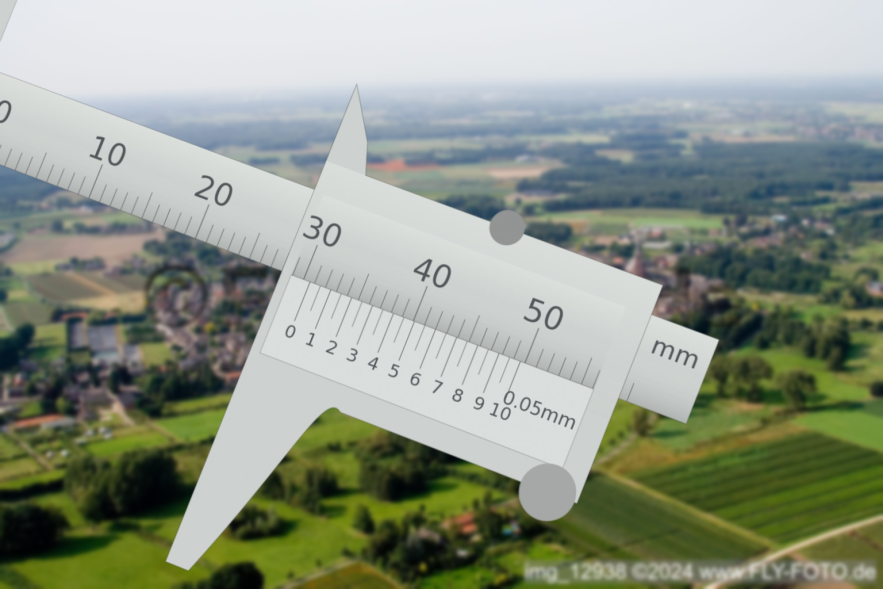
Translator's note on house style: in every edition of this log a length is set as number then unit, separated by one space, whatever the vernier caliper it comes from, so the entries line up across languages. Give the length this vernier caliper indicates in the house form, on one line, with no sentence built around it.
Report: 30.6 mm
